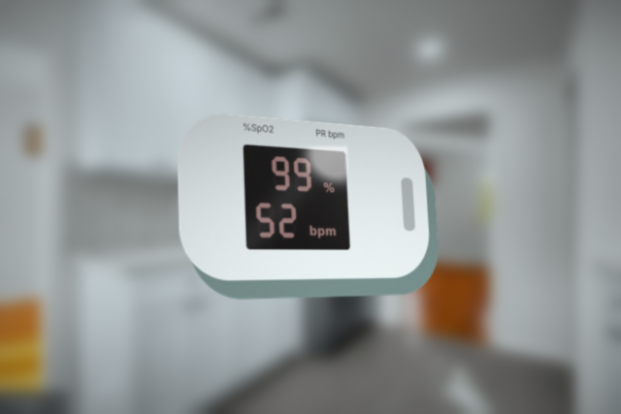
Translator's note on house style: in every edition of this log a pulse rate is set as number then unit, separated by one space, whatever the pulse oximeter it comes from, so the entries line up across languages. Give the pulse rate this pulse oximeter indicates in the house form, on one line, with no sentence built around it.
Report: 52 bpm
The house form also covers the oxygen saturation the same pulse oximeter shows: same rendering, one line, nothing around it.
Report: 99 %
